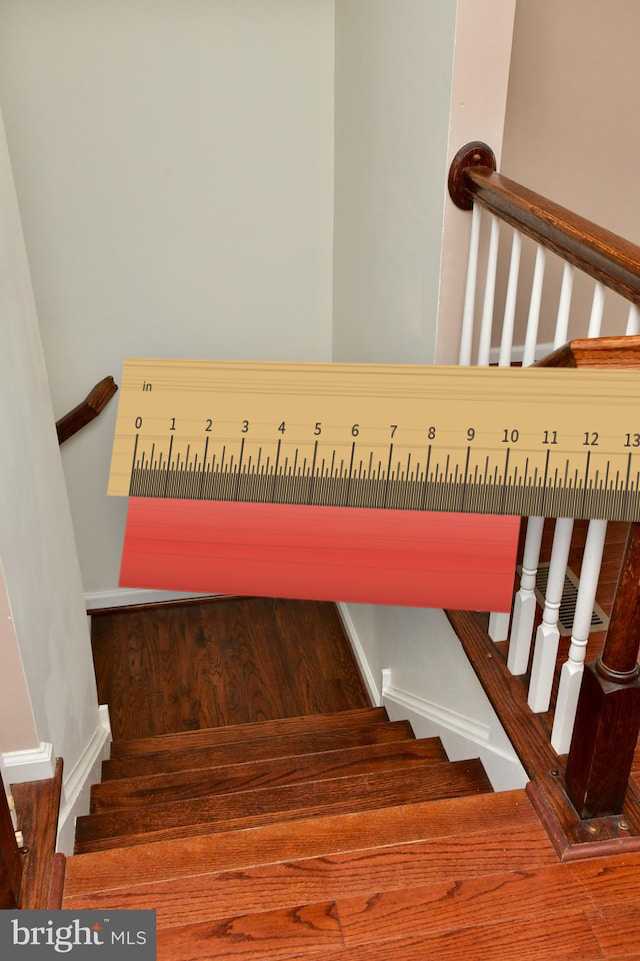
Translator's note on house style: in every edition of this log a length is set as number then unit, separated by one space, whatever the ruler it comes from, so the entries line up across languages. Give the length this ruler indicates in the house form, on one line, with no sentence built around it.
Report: 10.5 in
